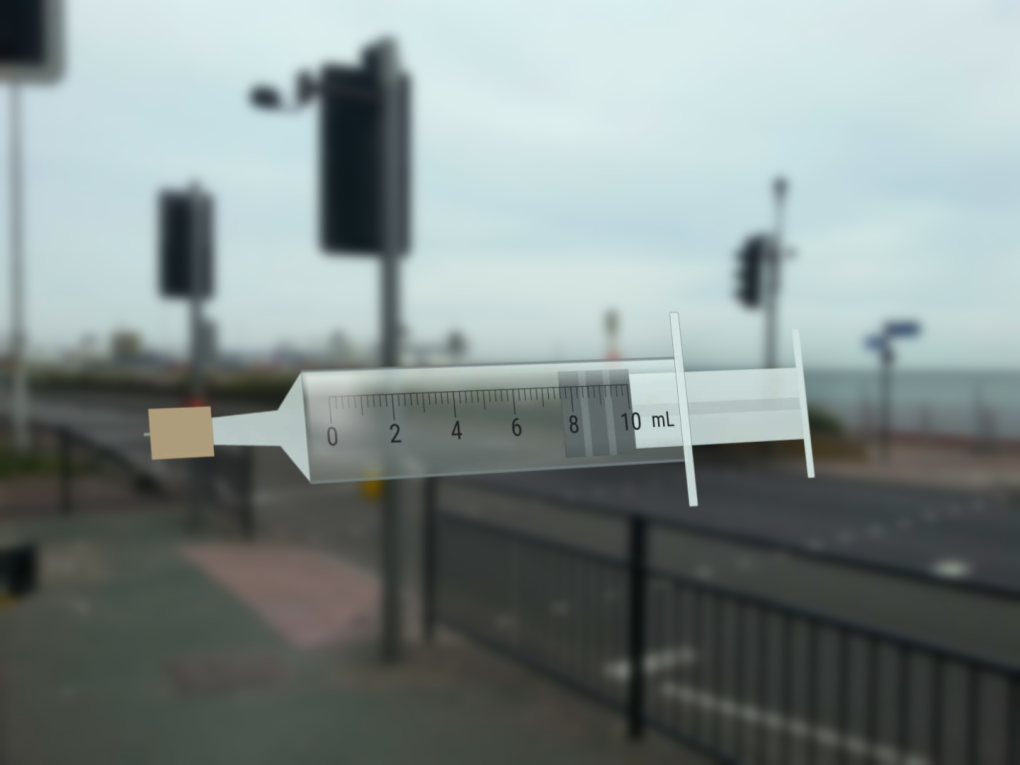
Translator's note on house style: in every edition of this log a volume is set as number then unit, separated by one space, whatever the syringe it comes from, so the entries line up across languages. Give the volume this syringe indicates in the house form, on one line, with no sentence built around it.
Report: 7.6 mL
